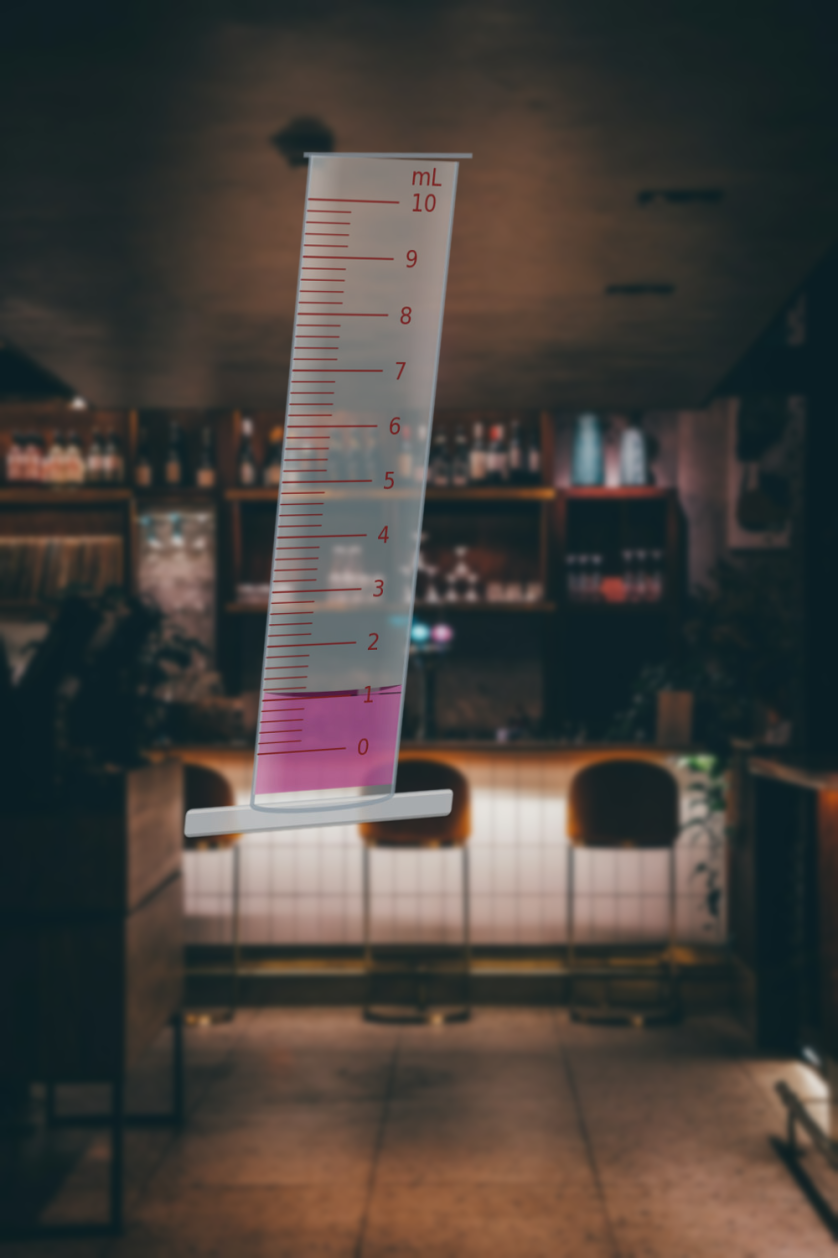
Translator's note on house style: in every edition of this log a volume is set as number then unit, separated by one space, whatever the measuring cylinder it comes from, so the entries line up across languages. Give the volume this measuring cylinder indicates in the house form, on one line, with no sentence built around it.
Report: 1 mL
